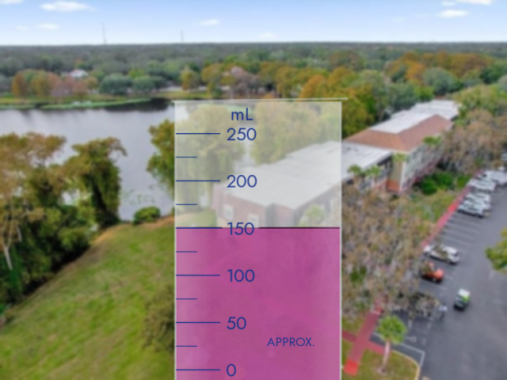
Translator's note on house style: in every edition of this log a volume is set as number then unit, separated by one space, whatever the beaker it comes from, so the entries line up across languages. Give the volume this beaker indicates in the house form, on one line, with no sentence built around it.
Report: 150 mL
